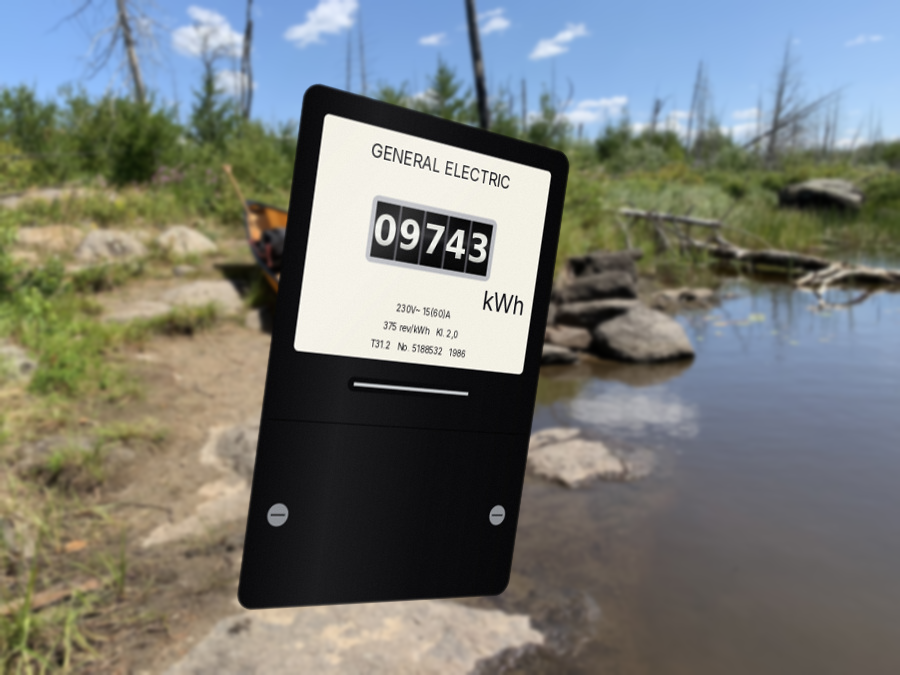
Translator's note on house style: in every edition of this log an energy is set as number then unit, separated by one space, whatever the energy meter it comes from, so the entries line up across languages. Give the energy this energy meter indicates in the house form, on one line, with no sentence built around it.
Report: 9743 kWh
